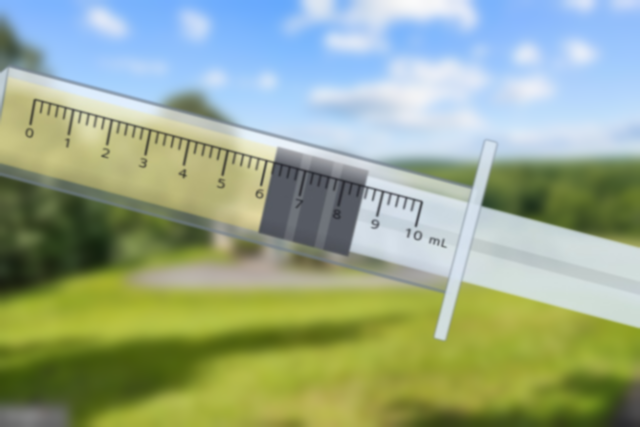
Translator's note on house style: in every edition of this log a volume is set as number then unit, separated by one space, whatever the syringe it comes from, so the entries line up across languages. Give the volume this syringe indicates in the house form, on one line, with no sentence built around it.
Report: 6.2 mL
